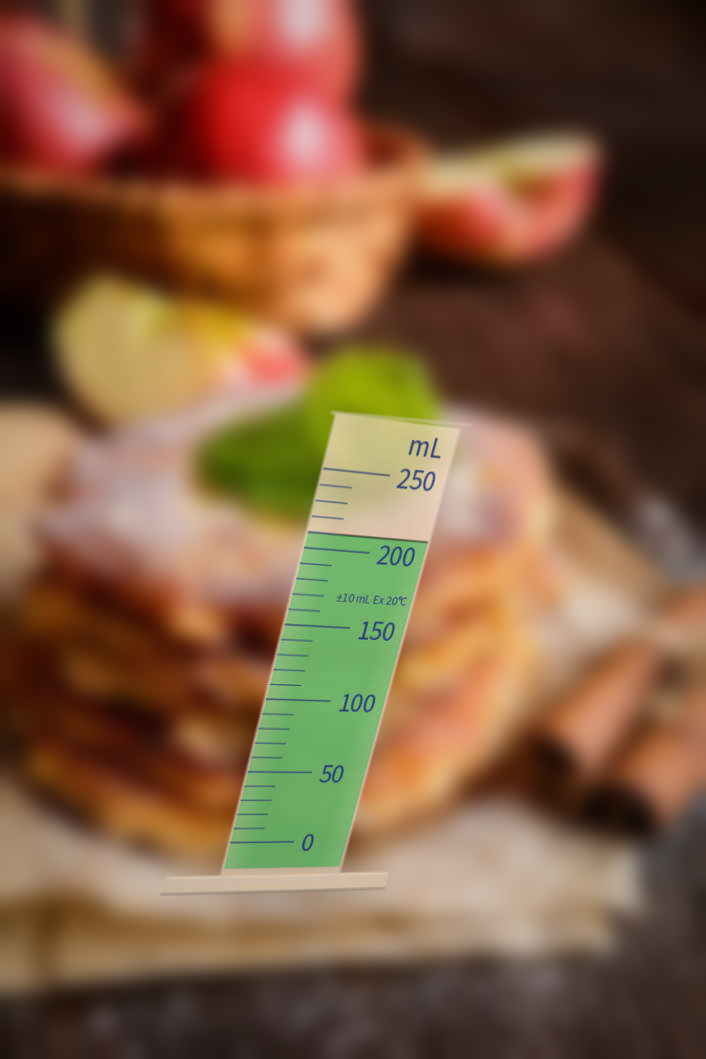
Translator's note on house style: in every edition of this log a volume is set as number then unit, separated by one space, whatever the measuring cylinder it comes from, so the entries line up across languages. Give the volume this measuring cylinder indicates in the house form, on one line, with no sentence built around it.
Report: 210 mL
